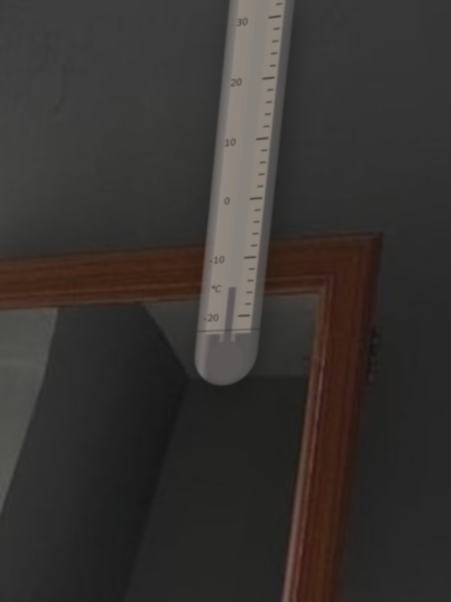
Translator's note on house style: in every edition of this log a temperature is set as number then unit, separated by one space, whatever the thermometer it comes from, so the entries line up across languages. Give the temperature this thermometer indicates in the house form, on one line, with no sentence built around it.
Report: -15 °C
